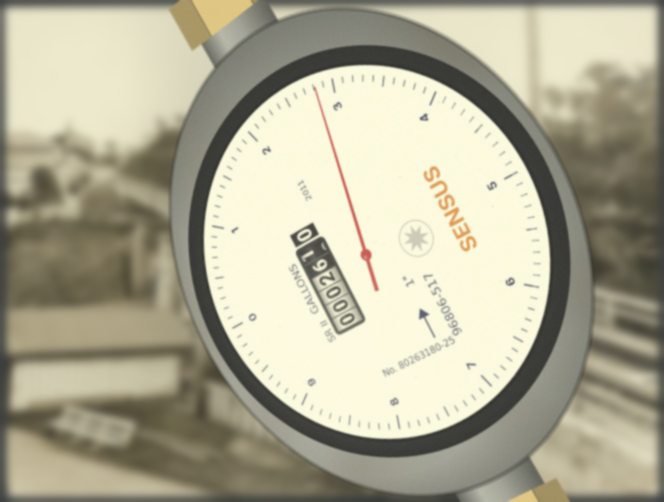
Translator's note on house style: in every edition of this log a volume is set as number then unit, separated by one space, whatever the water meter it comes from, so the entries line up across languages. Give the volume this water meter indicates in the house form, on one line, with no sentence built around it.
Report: 2612.8 gal
